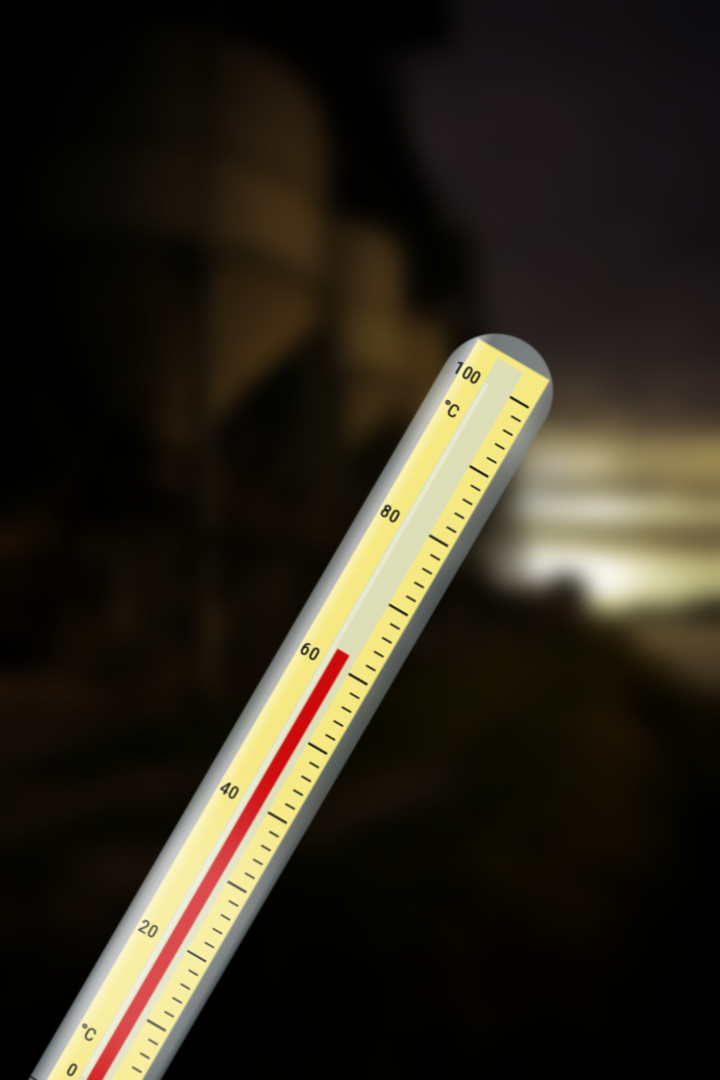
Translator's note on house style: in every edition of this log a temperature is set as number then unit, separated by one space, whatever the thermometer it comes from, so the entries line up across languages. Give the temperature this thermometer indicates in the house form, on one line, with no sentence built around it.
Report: 62 °C
